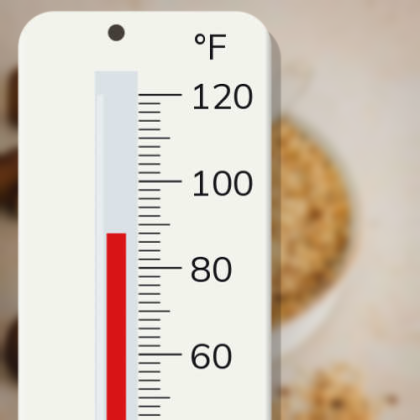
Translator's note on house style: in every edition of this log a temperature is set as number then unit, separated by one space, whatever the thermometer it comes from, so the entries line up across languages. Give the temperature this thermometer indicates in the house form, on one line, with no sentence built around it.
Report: 88 °F
